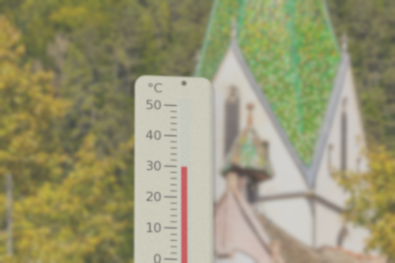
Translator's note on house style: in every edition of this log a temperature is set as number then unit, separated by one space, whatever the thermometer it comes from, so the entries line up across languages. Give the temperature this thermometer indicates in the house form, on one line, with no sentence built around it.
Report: 30 °C
